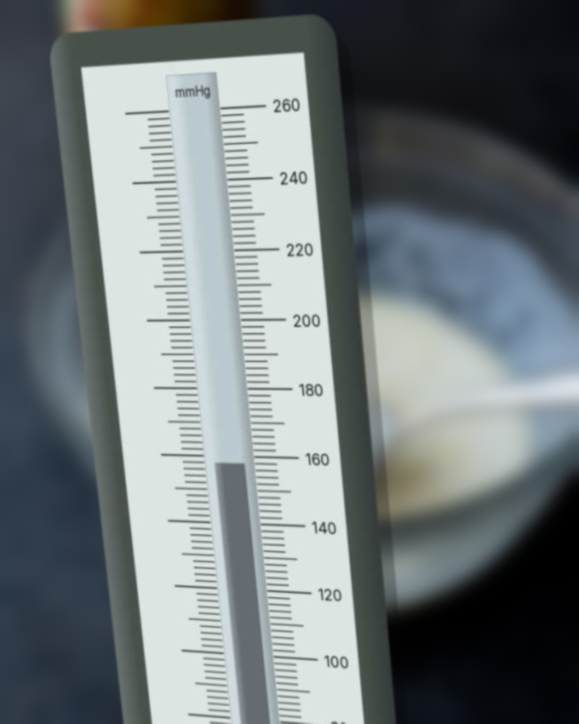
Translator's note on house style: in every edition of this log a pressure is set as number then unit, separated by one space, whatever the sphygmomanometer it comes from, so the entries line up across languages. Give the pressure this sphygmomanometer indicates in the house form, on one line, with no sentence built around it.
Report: 158 mmHg
